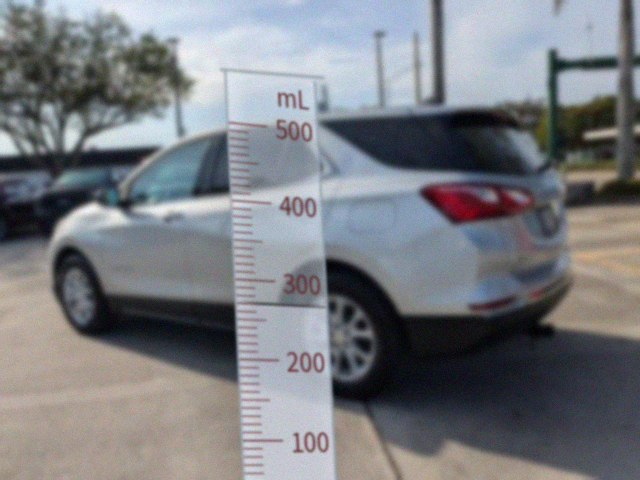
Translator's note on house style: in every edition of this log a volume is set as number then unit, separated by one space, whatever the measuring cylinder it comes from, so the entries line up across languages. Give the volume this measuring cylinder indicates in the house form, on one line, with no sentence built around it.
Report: 270 mL
